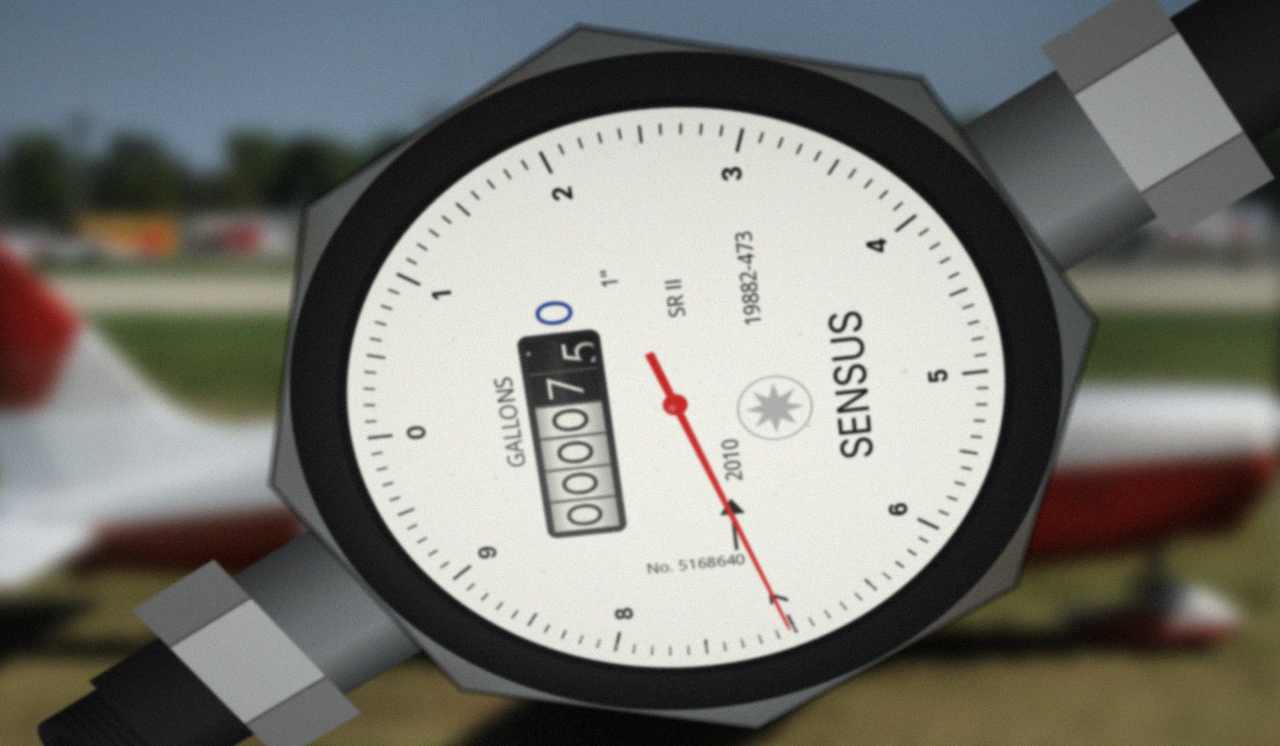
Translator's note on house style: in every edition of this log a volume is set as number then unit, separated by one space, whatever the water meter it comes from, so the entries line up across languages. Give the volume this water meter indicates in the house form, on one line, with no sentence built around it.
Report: 747.0 gal
